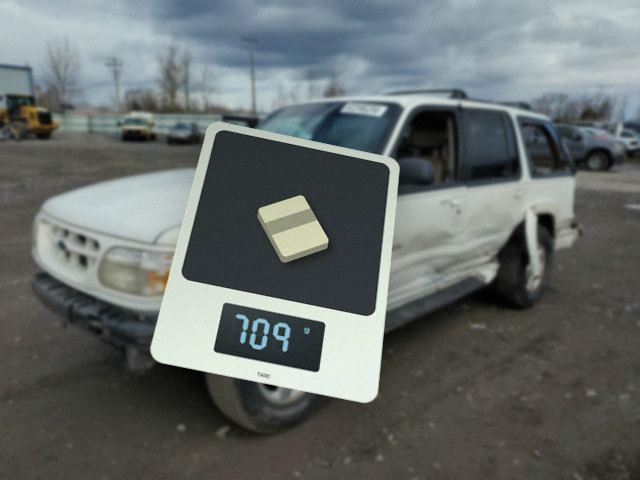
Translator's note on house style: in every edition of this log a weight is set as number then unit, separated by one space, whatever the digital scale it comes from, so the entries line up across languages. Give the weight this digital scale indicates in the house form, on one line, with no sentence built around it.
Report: 709 g
